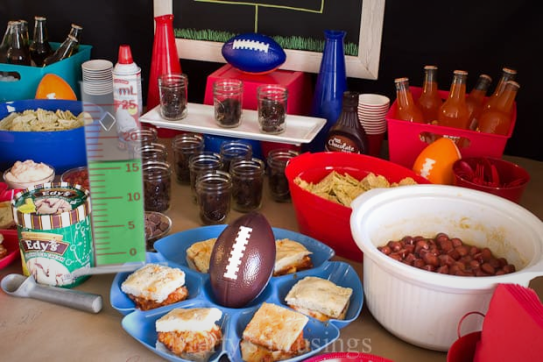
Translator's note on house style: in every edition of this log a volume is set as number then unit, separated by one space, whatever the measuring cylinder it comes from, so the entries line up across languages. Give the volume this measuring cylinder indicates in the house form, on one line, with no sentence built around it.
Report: 16 mL
